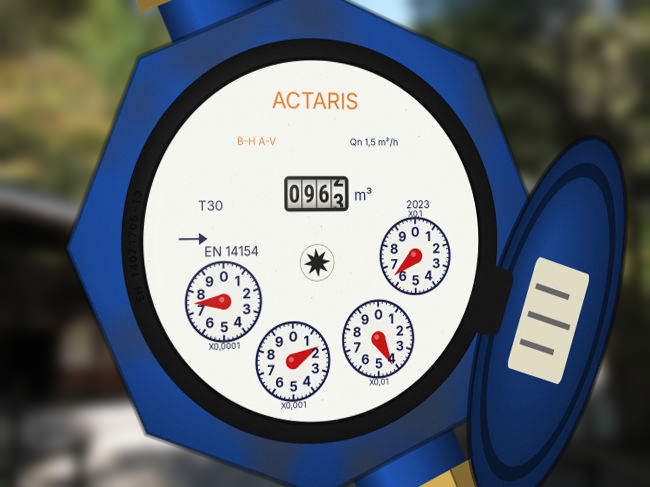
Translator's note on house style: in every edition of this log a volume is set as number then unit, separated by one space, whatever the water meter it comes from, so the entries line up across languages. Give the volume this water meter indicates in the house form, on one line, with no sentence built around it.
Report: 962.6417 m³
